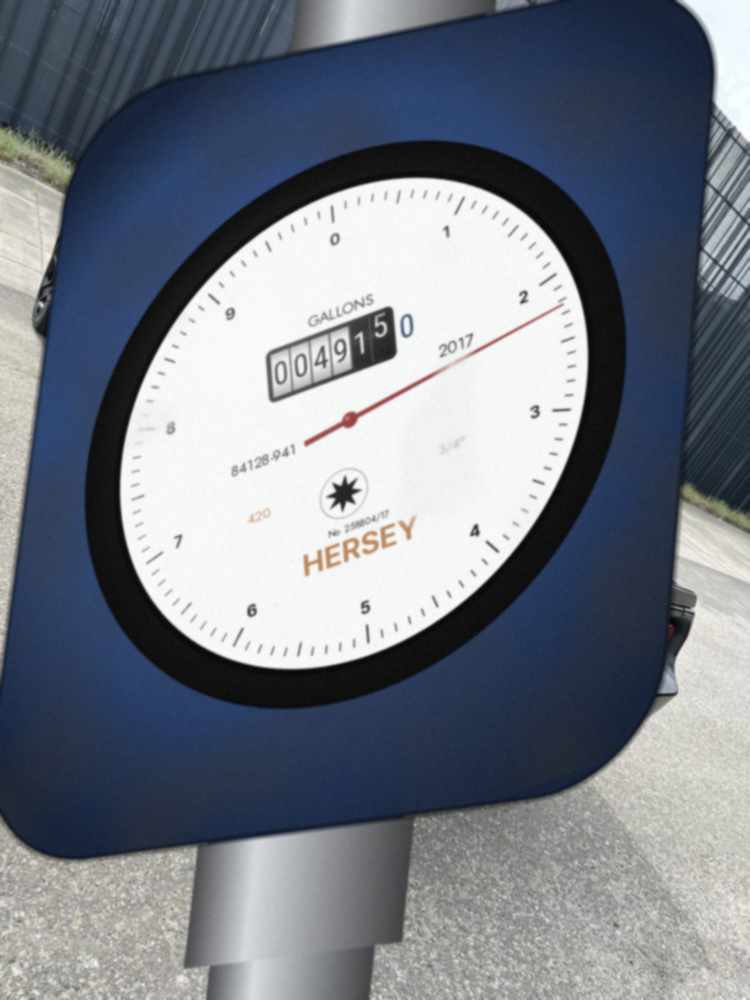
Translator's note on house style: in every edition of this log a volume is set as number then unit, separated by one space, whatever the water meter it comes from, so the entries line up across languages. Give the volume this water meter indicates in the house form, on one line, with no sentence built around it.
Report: 49152.2 gal
